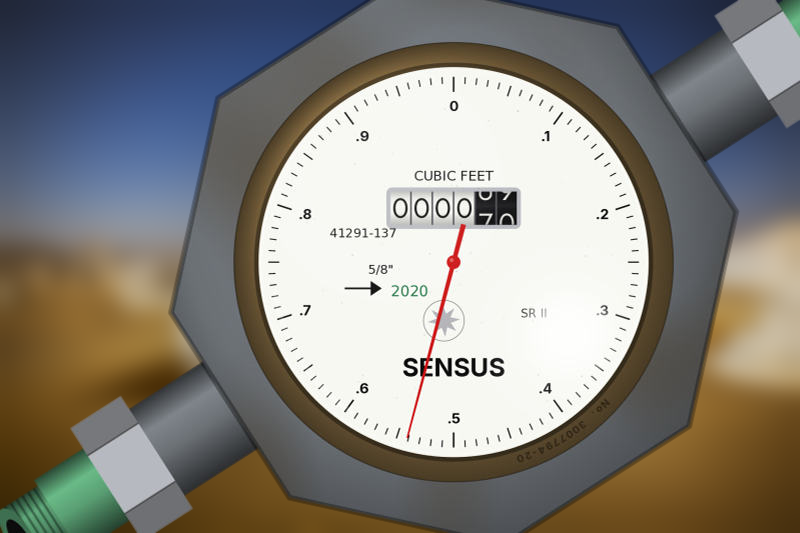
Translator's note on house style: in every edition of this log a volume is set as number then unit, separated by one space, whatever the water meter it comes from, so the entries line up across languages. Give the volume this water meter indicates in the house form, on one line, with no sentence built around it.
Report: 69.54 ft³
